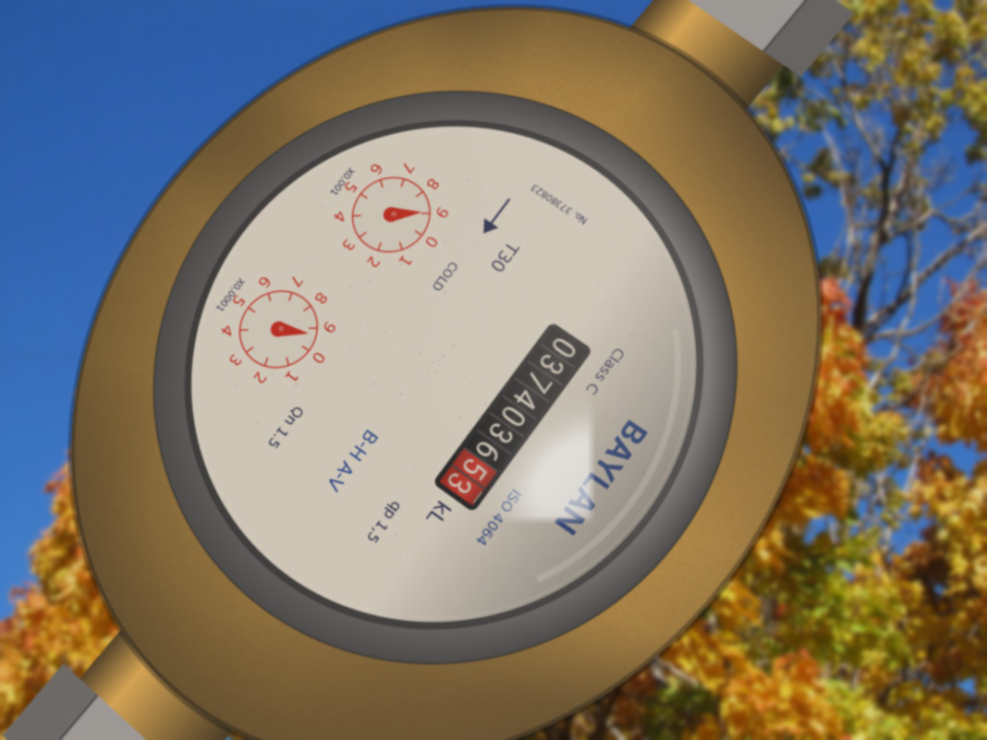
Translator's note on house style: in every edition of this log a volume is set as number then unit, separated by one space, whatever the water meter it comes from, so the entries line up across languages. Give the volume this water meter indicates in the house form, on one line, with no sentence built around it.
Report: 374036.5289 kL
